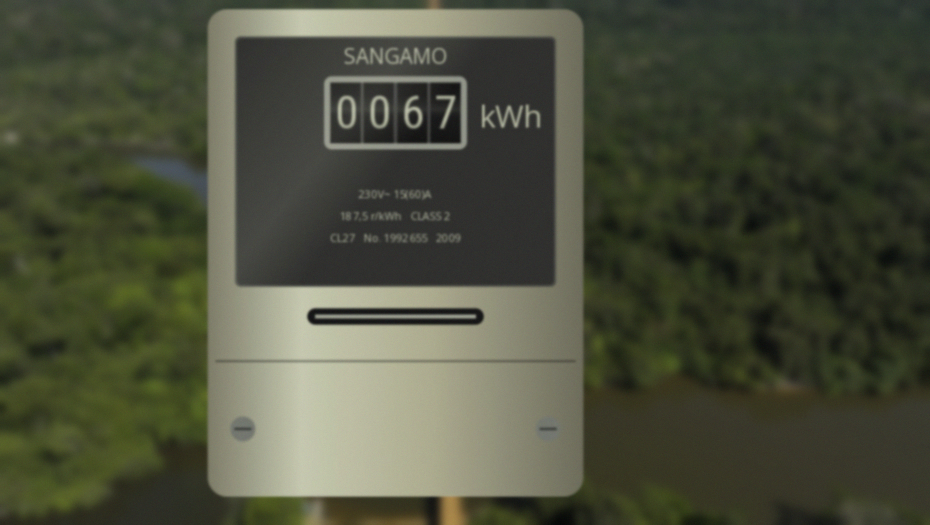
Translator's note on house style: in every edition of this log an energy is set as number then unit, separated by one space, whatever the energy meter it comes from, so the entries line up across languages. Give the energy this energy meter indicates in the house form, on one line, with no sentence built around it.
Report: 67 kWh
